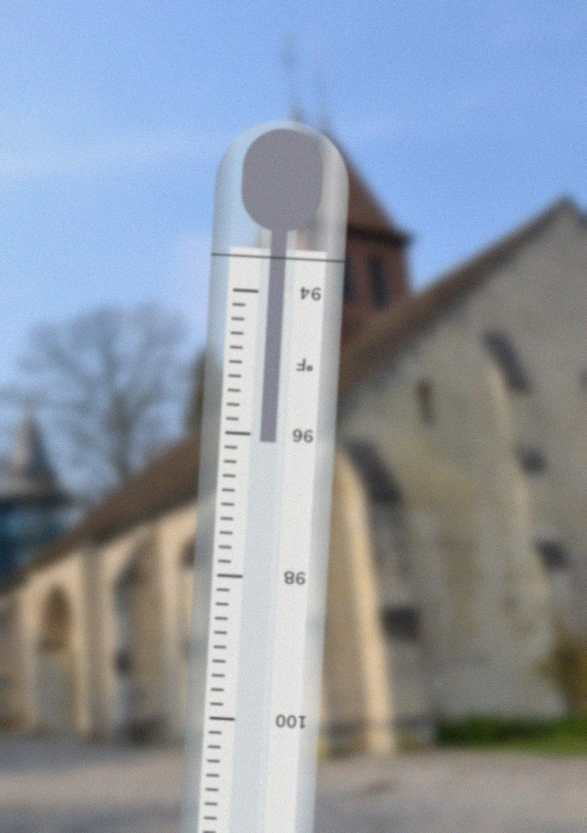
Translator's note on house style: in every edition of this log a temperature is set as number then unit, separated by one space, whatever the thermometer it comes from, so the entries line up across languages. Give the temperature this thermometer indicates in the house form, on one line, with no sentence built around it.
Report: 96.1 °F
